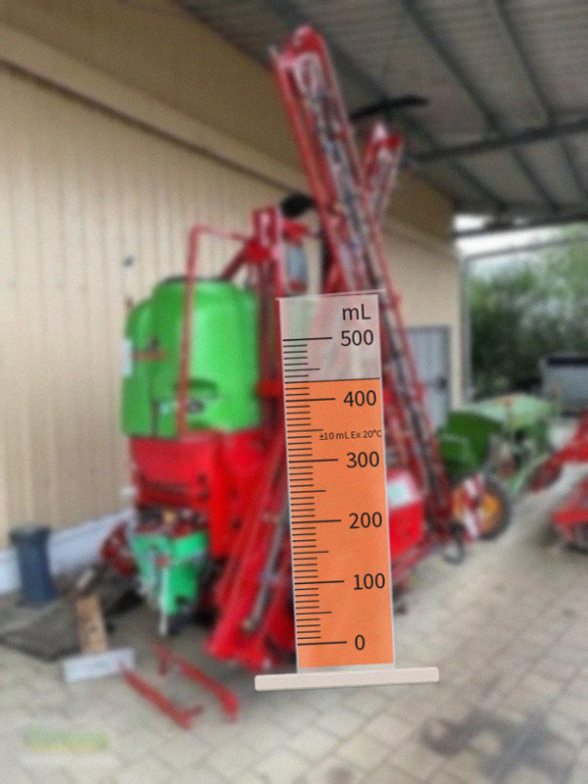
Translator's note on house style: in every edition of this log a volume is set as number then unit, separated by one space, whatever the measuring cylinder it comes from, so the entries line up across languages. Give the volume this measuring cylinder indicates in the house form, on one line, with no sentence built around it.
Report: 430 mL
